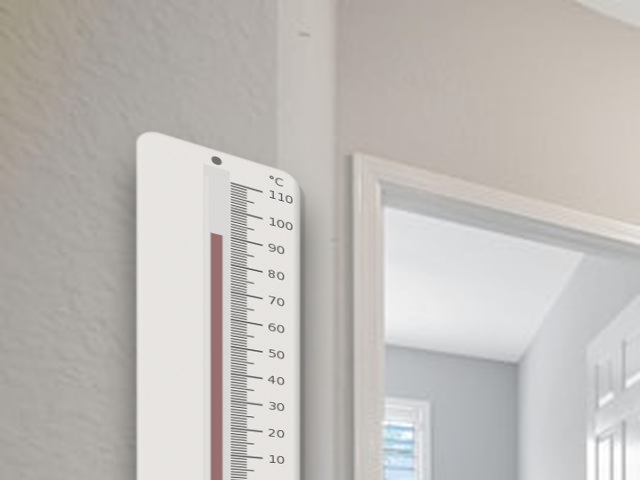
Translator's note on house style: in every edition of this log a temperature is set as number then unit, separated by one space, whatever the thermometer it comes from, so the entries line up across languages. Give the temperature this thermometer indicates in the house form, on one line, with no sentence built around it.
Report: 90 °C
